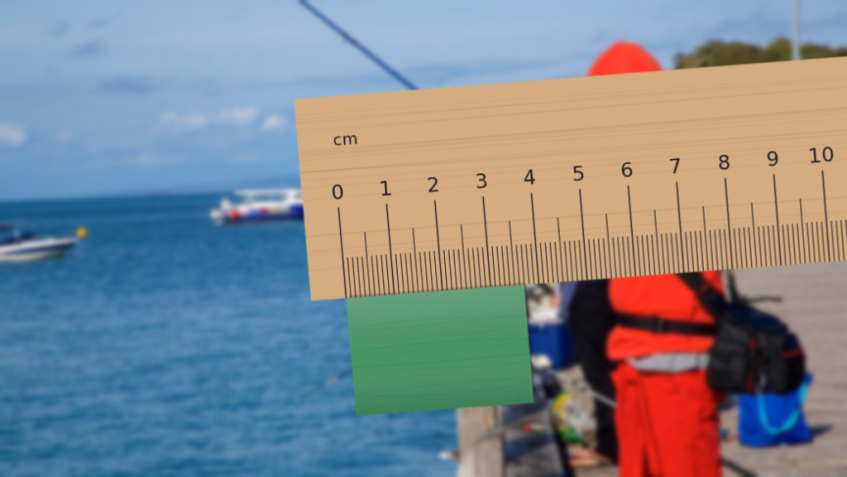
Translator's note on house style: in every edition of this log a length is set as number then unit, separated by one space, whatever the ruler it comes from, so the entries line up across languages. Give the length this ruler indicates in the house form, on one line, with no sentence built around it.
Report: 3.7 cm
